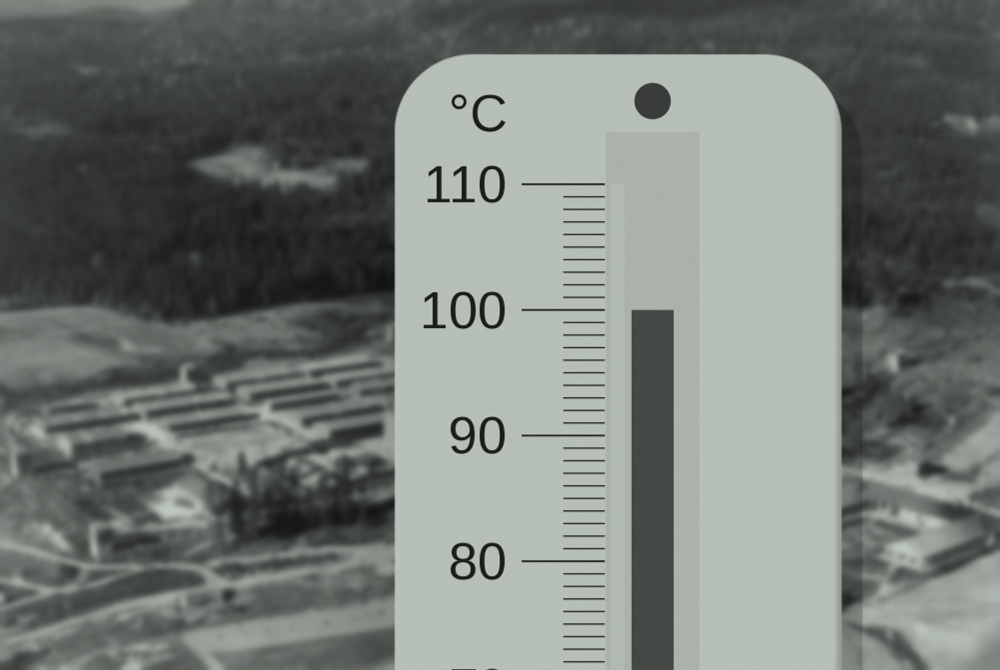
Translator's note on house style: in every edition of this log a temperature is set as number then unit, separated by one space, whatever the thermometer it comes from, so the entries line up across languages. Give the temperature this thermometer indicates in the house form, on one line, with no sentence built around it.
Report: 100 °C
